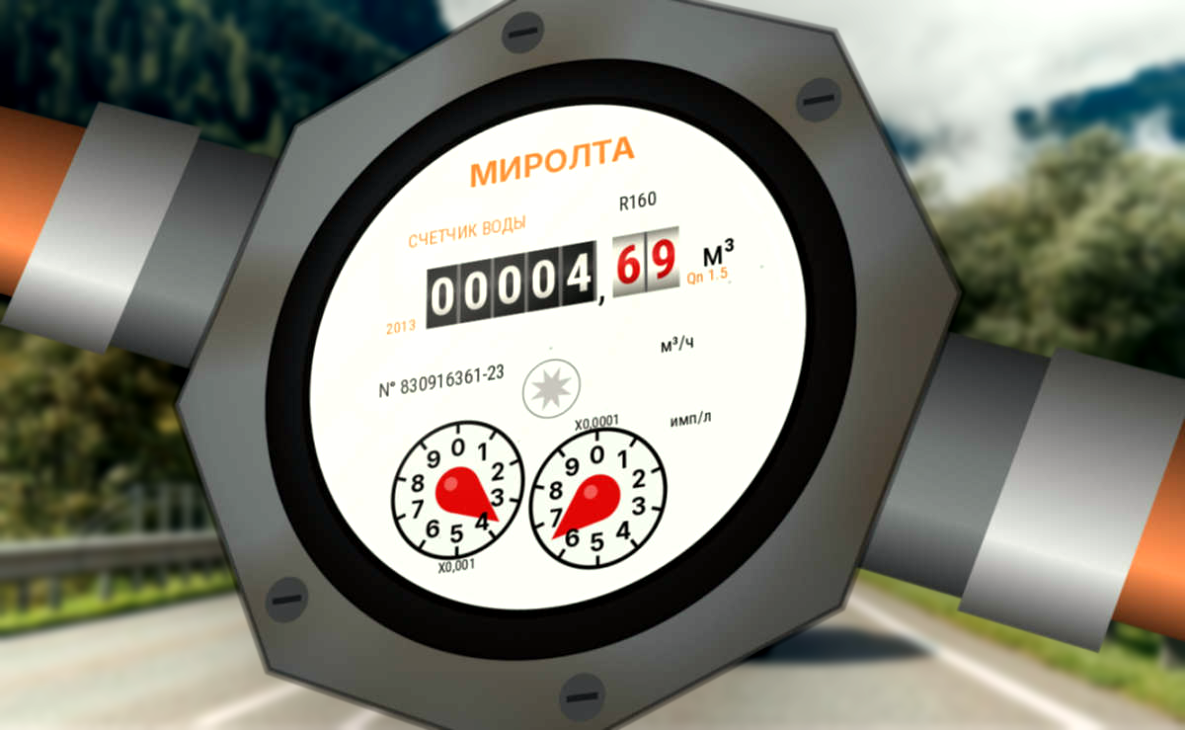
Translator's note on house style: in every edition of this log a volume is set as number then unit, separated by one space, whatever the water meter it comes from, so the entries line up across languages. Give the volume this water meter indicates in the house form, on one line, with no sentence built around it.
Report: 4.6936 m³
